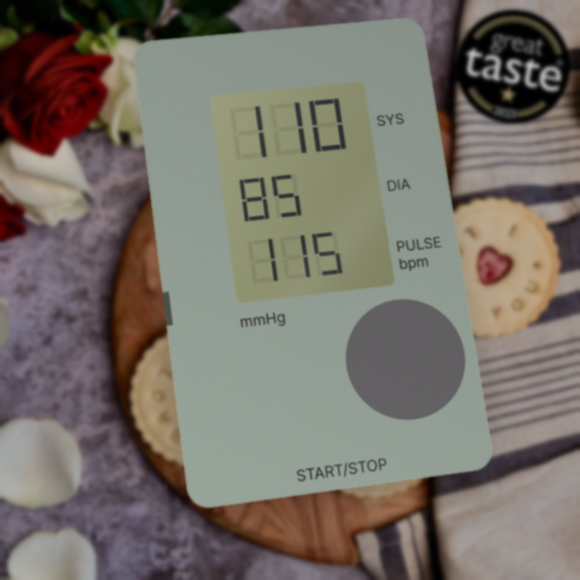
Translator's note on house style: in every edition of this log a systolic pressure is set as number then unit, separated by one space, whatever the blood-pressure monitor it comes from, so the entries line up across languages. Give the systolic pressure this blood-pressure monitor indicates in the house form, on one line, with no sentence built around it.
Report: 110 mmHg
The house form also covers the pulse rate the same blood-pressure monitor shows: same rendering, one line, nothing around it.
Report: 115 bpm
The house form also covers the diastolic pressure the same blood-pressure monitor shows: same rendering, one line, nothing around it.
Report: 85 mmHg
